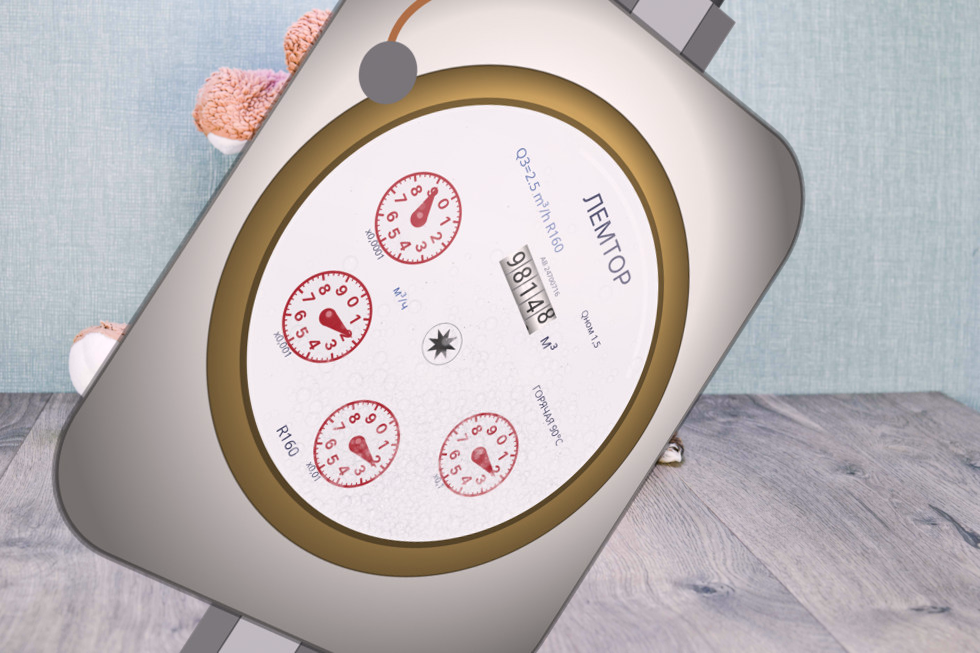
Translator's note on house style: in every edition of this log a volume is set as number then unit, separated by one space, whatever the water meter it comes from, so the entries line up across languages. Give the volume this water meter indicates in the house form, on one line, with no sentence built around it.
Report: 98148.2219 m³
